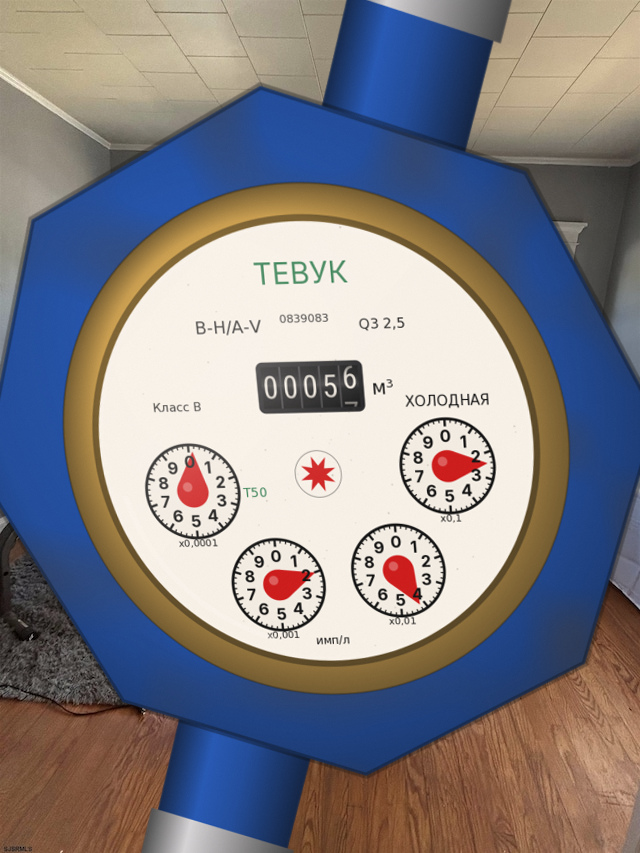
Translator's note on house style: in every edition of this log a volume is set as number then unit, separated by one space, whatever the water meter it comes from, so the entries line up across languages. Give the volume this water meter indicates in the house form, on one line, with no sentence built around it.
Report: 56.2420 m³
